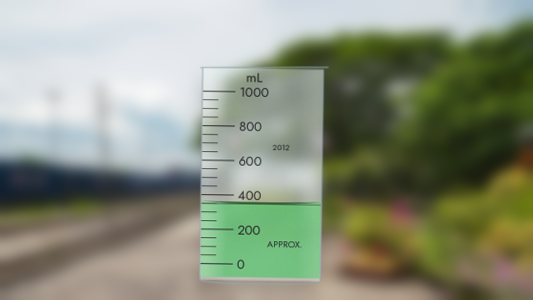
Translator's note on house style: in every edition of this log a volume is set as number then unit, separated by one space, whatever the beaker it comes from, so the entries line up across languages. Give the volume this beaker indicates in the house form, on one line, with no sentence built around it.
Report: 350 mL
